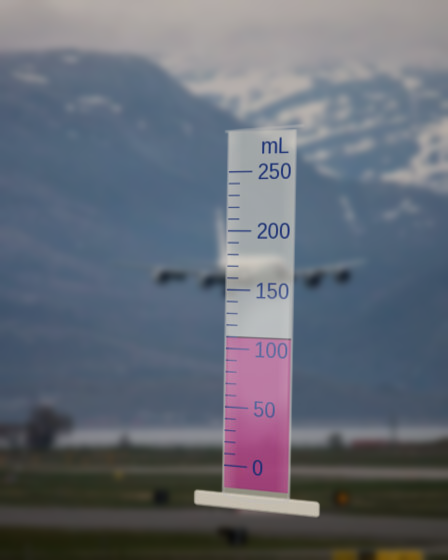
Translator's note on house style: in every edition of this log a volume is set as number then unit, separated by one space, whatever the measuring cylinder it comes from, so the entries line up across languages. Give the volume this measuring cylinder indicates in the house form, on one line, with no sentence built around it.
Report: 110 mL
